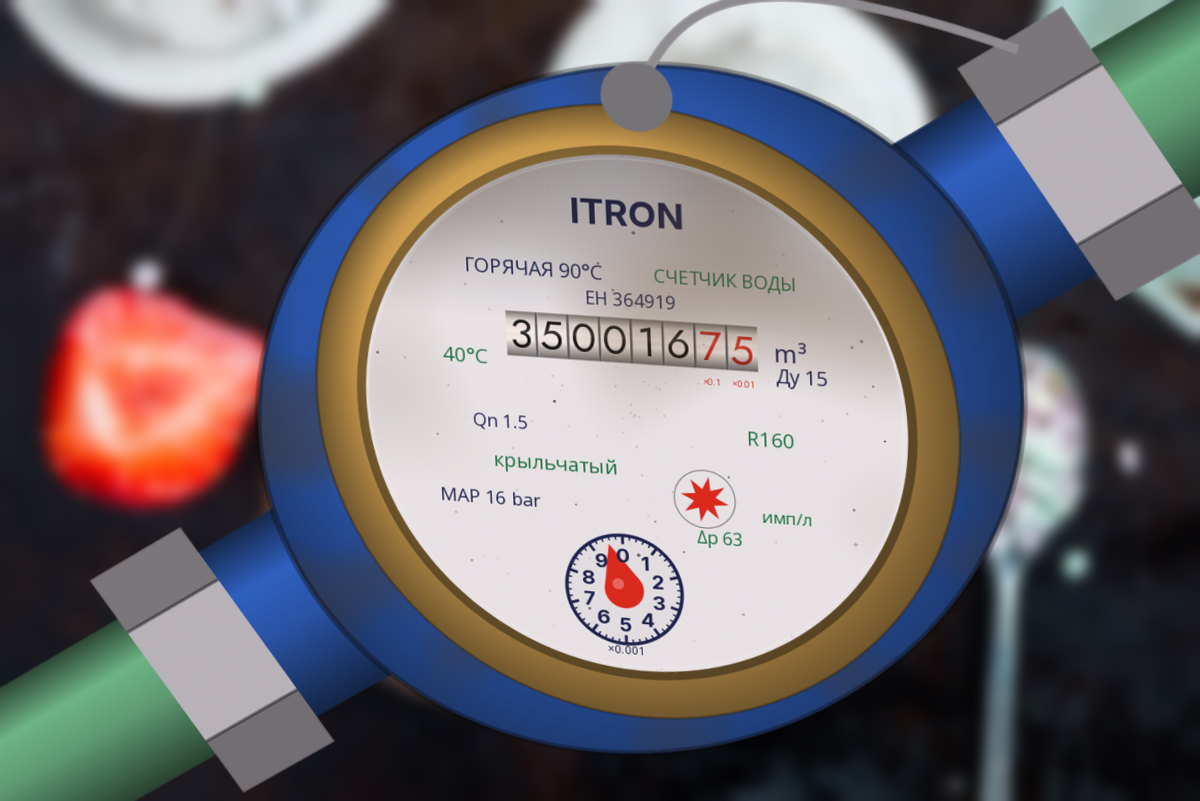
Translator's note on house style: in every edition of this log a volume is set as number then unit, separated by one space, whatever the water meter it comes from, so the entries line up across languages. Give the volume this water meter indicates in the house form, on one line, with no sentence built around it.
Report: 350016.749 m³
